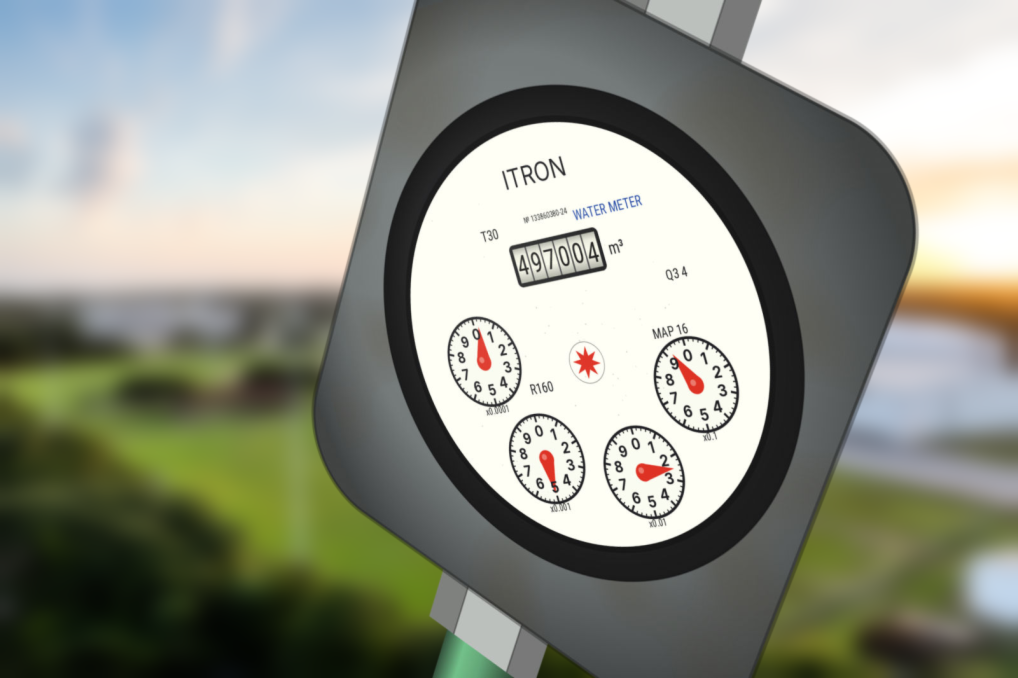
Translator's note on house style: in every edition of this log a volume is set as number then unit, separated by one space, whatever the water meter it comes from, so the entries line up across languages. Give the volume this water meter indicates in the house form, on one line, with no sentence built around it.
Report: 497003.9250 m³
